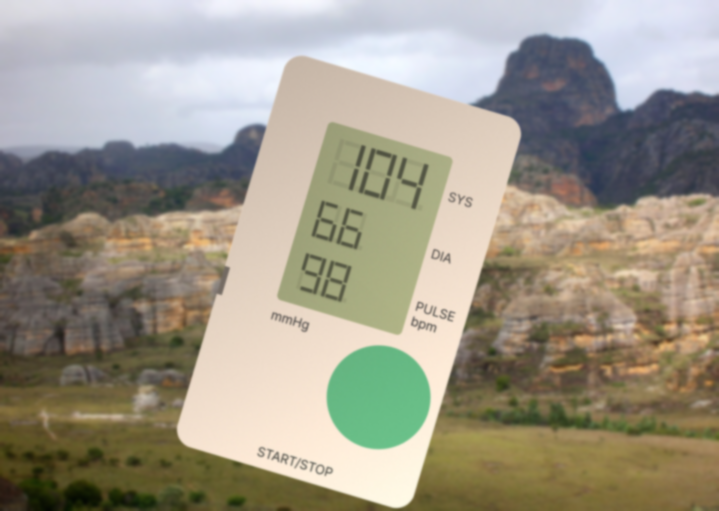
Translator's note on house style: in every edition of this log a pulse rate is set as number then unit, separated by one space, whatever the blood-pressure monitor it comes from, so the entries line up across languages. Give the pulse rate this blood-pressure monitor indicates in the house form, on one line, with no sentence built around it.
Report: 98 bpm
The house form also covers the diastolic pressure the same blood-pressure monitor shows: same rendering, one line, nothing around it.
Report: 66 mmHg
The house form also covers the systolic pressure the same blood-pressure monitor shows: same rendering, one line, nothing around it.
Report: 104 mmHg
